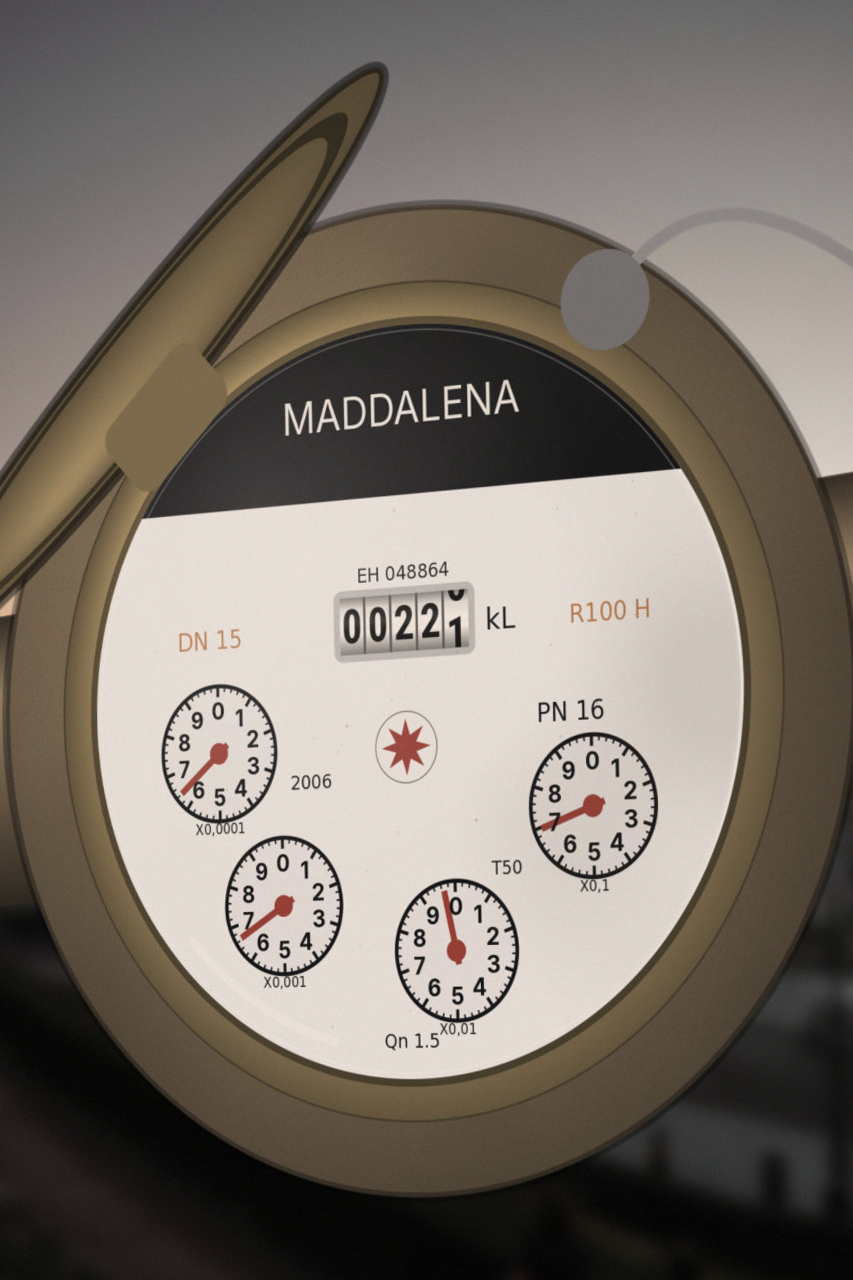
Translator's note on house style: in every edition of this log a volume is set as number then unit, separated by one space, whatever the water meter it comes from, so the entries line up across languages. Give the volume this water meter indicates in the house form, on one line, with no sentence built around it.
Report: 220.6966 kL
